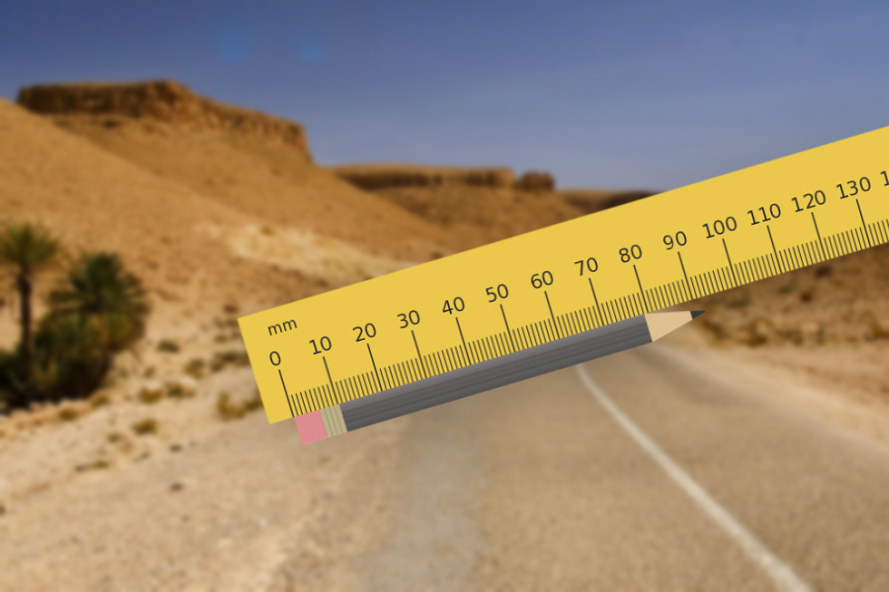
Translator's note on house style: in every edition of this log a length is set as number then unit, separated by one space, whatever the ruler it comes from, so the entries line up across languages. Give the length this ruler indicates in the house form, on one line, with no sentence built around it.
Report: 92 mm
